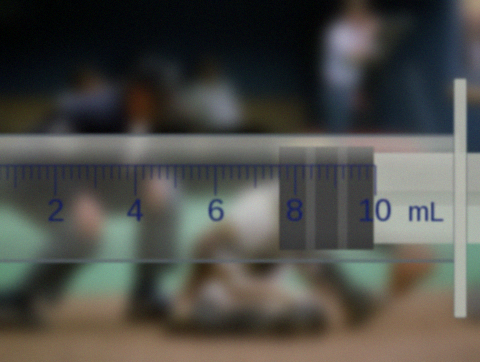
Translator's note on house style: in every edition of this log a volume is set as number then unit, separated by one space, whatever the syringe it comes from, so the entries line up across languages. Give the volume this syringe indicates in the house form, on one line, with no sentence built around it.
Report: 7.6 mL
